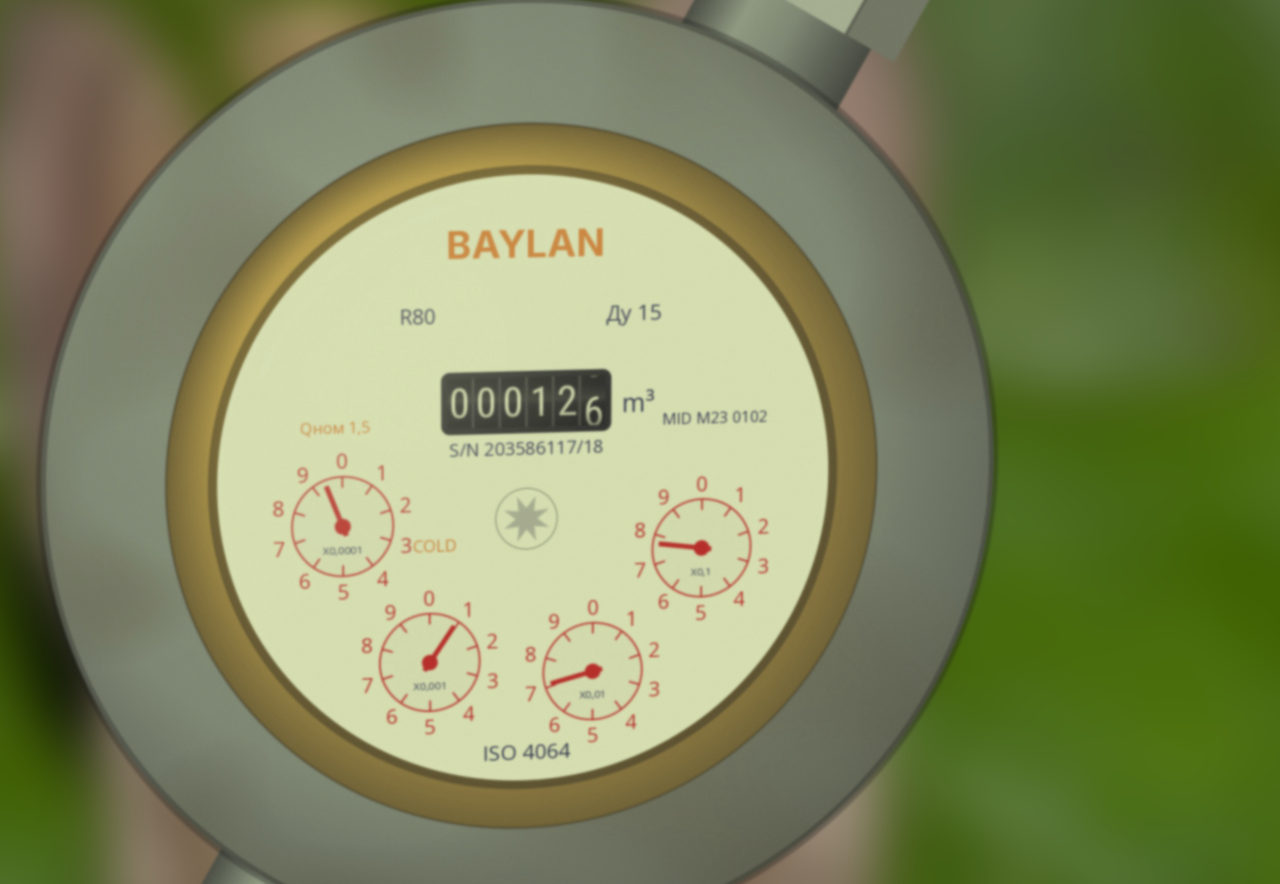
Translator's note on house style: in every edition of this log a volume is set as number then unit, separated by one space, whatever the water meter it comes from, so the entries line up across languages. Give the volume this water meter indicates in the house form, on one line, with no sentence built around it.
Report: 125.7709 m³
